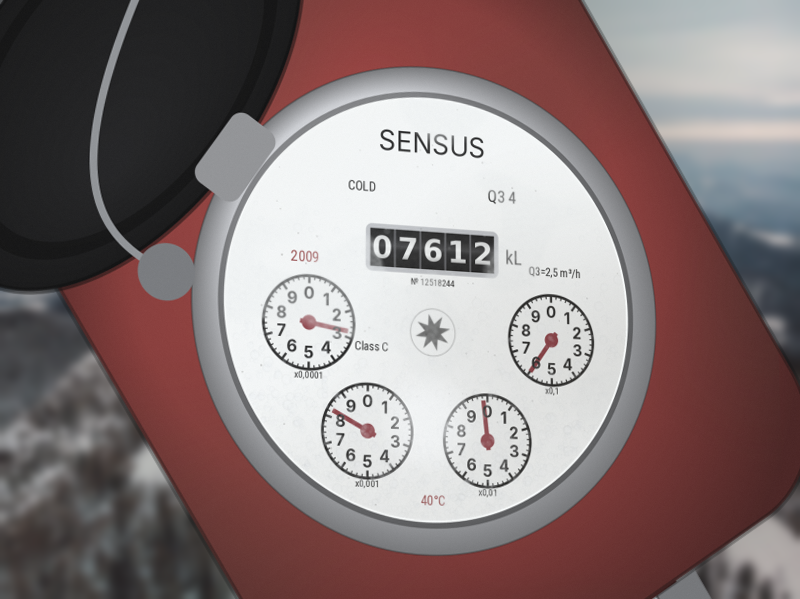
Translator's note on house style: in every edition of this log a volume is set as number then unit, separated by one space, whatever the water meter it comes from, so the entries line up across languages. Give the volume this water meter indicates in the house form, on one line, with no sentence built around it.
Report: 7612.5982 kL
